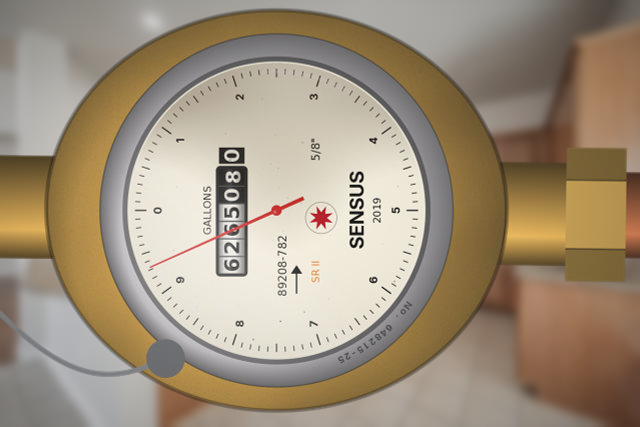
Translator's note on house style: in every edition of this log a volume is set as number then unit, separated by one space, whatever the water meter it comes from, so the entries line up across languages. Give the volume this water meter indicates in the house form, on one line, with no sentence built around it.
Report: 6265079.3 gal
